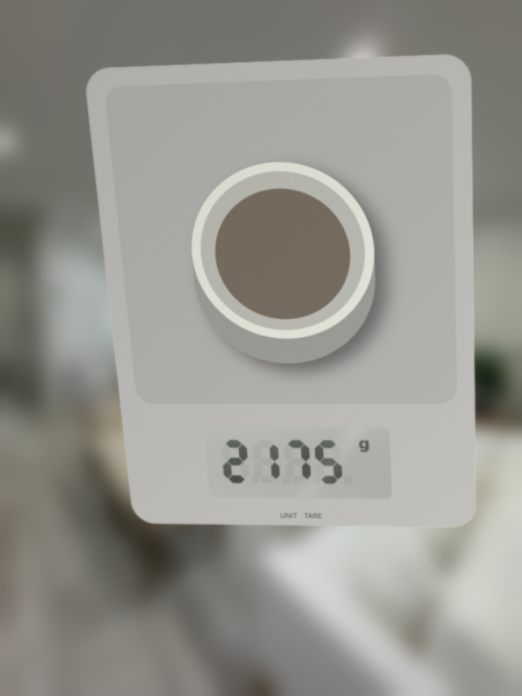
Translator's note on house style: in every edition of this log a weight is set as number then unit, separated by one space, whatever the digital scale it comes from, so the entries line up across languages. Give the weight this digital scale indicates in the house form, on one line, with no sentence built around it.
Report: 2175 g
